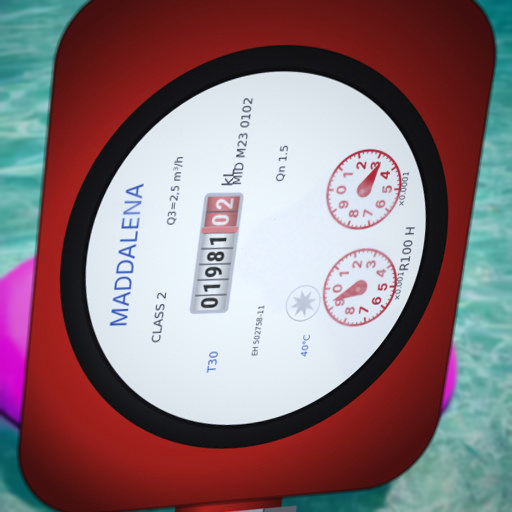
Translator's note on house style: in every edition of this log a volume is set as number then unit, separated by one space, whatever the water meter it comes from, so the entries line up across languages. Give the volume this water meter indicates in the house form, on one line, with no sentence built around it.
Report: 1981.0193 kL
